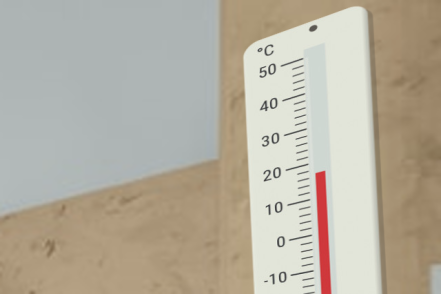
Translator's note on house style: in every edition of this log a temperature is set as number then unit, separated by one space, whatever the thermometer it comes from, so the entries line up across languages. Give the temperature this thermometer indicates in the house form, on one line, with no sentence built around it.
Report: 17 °C
